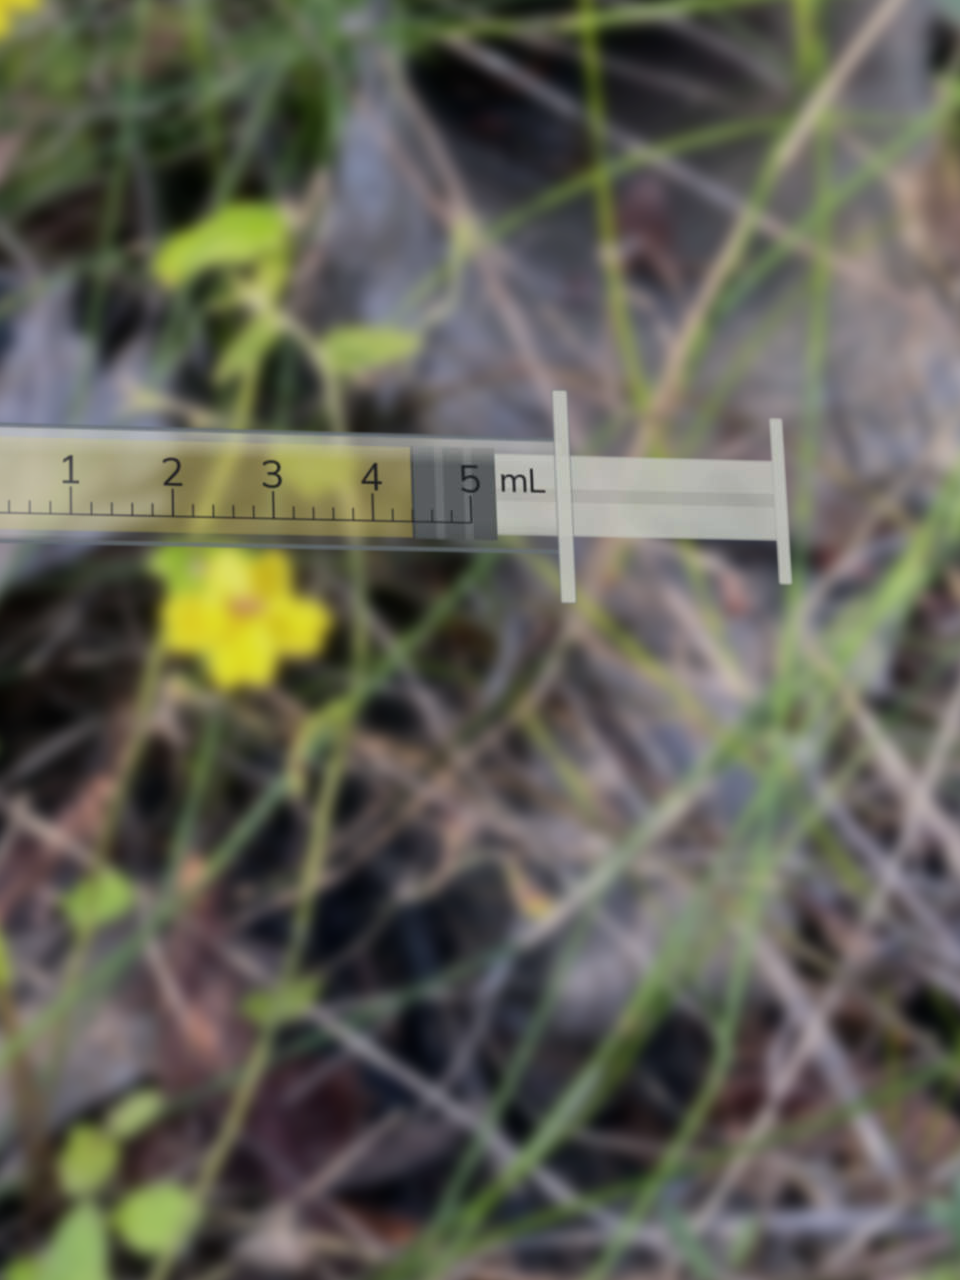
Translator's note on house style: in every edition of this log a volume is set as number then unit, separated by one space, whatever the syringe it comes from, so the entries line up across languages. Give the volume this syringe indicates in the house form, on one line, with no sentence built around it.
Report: 4.4 mL
